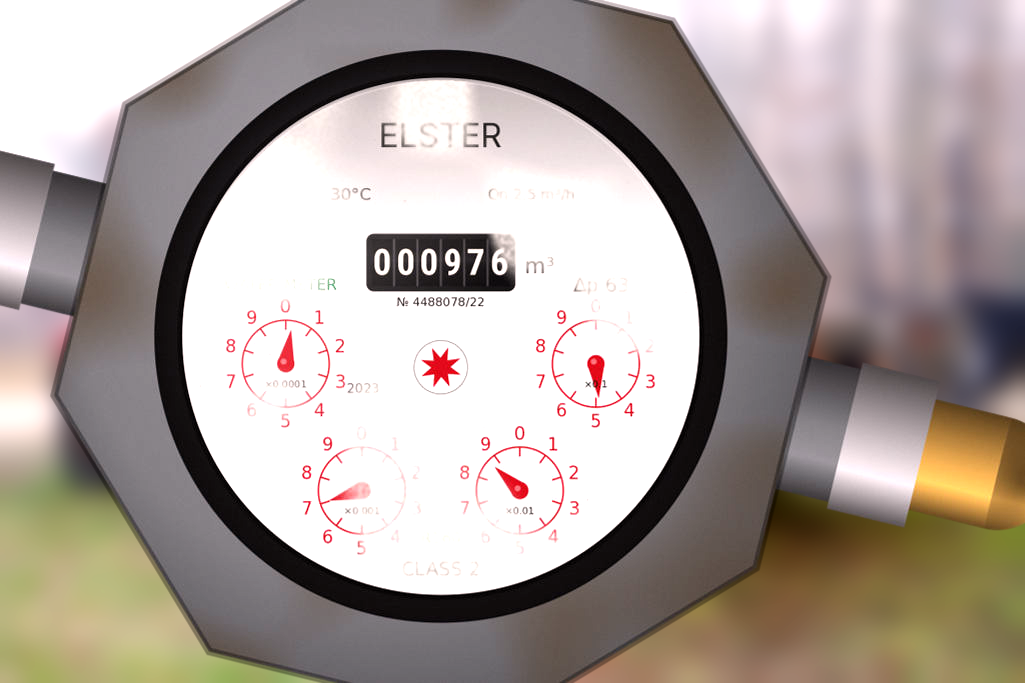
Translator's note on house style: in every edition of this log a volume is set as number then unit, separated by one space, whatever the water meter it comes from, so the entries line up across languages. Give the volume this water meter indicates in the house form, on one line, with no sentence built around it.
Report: 976.4870 m³
